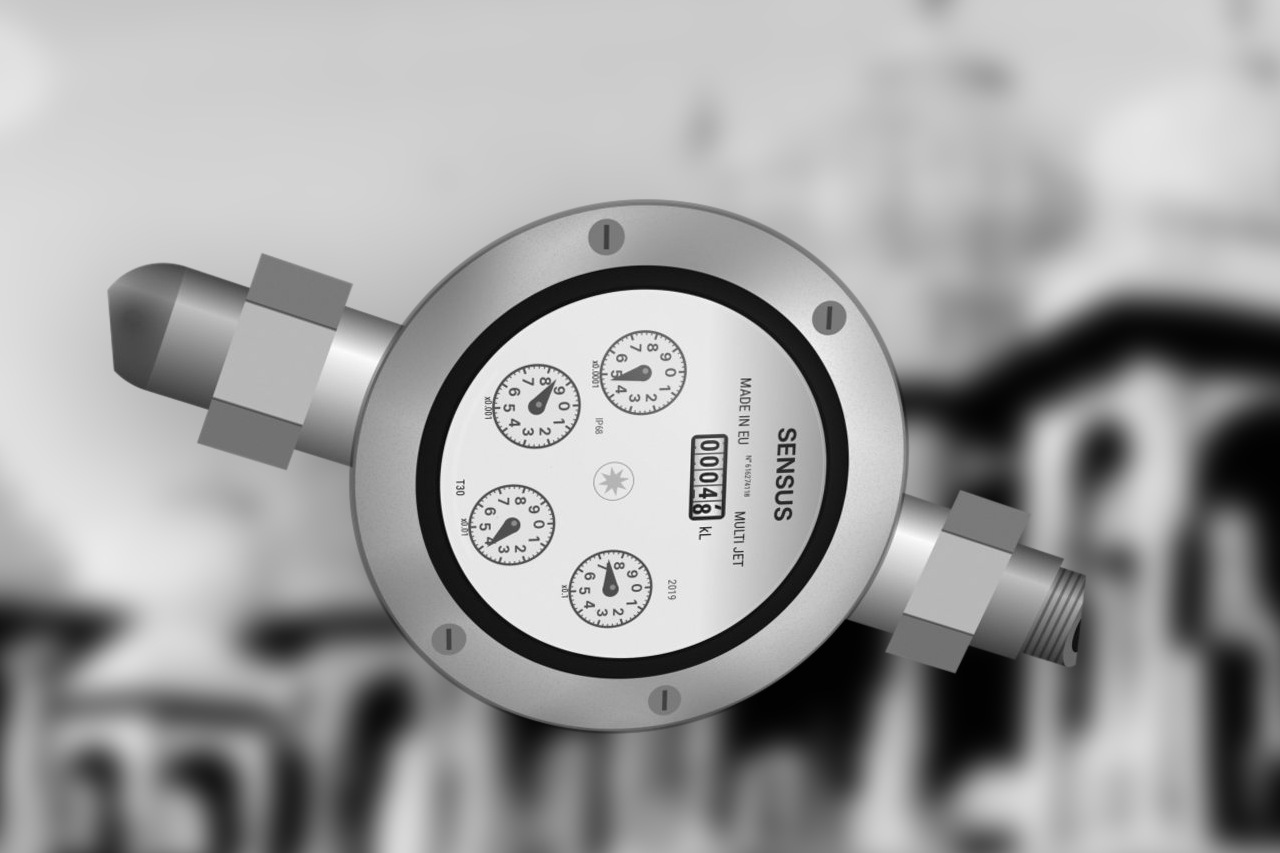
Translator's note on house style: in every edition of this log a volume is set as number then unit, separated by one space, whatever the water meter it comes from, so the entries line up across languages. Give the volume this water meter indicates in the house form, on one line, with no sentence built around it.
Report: 47.7384 kL
